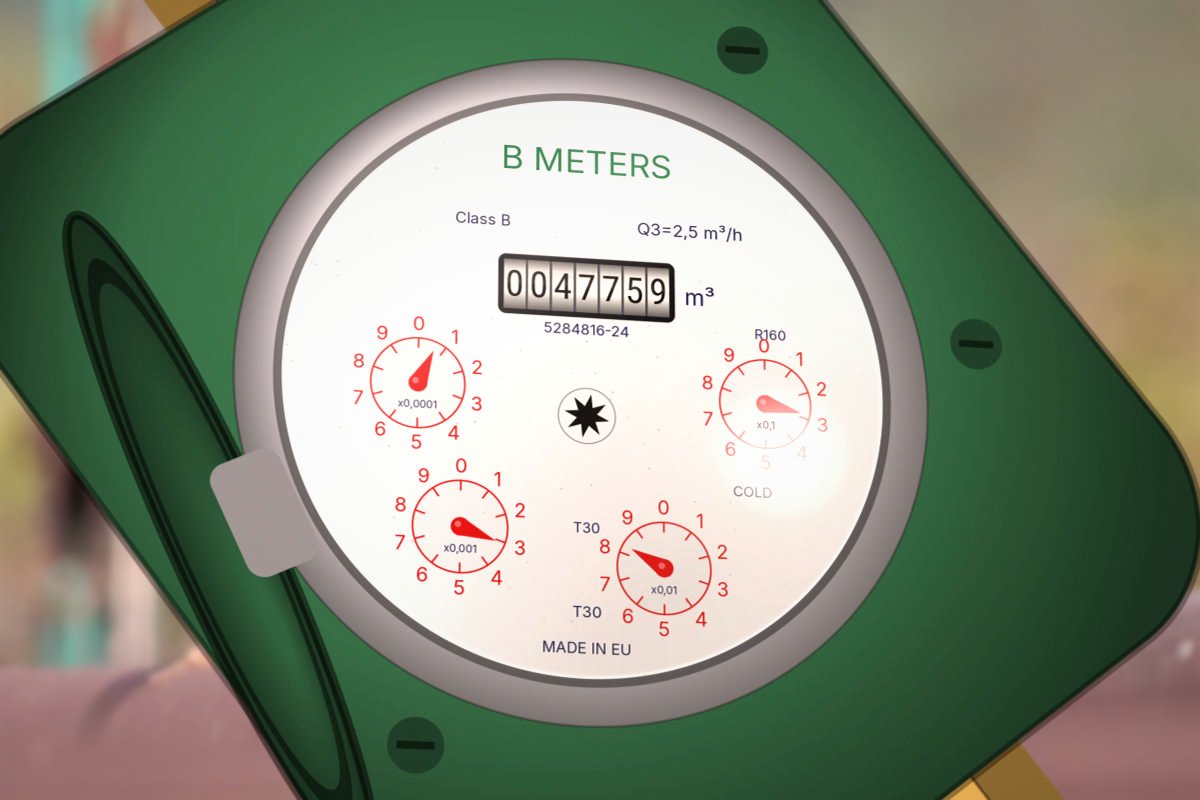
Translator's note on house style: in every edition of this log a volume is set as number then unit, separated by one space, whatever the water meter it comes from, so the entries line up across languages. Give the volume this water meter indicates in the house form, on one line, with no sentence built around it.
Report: 47759.2830 m³
